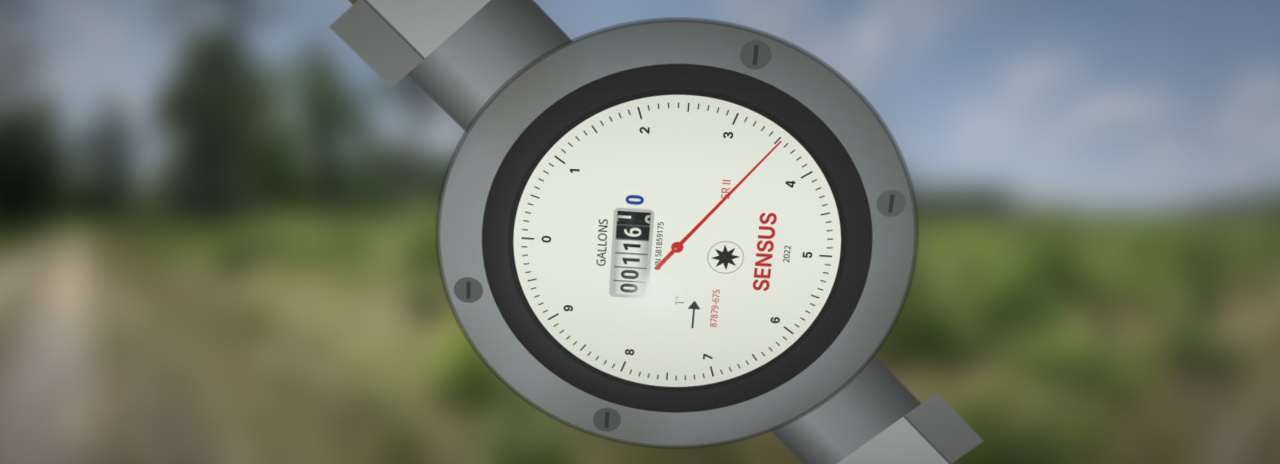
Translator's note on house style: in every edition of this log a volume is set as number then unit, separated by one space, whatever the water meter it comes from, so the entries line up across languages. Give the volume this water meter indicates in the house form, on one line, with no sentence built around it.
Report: 11613.5 gal
